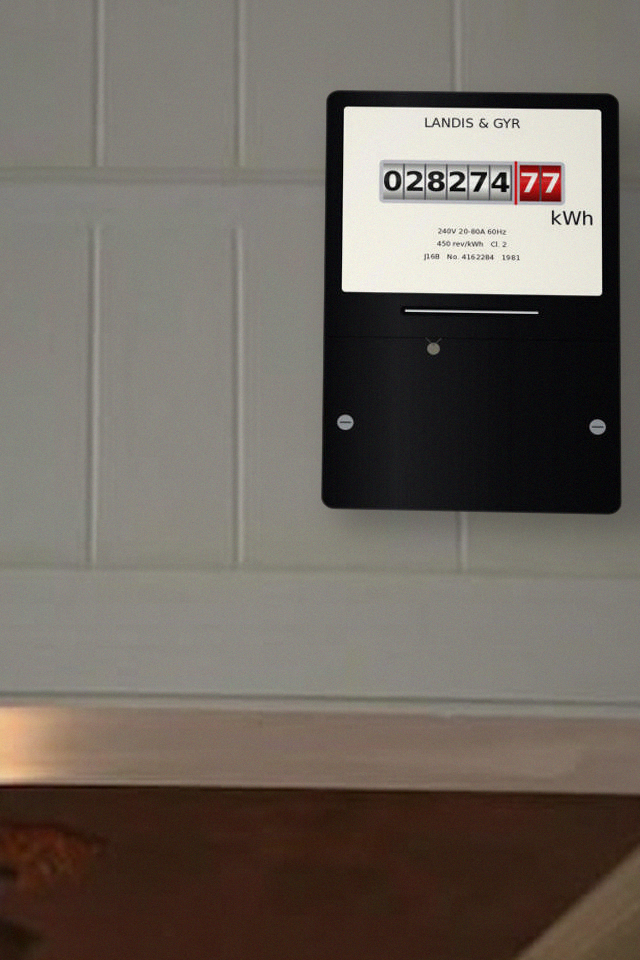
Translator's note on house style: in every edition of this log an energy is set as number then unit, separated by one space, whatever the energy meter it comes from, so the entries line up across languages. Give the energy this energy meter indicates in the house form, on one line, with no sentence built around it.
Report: 28274.77 kWh
